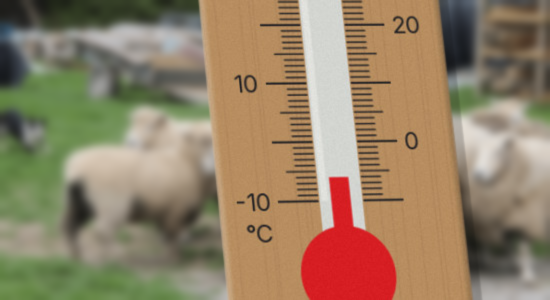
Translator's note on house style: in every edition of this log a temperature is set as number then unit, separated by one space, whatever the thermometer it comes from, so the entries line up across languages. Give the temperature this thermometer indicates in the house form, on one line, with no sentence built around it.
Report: -6 °C
